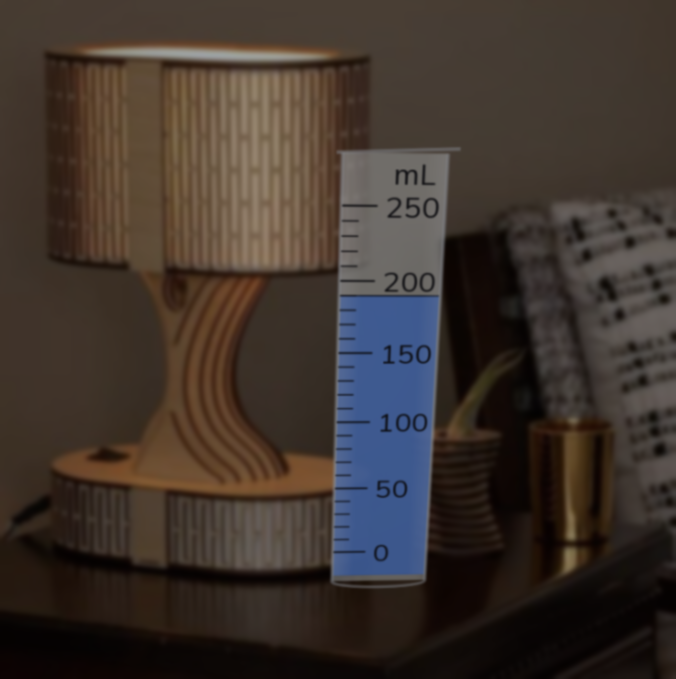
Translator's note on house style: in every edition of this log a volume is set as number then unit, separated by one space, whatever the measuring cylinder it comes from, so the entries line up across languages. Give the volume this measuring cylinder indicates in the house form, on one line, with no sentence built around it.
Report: 190 mL
